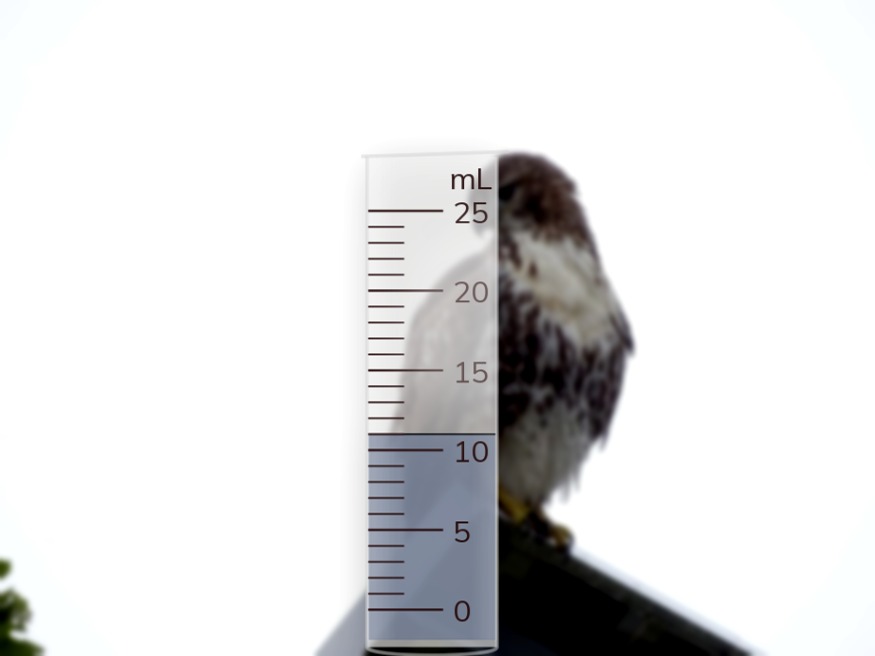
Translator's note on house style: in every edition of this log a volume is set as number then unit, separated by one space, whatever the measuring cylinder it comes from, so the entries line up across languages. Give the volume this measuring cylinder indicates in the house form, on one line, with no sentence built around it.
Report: 11 mL
